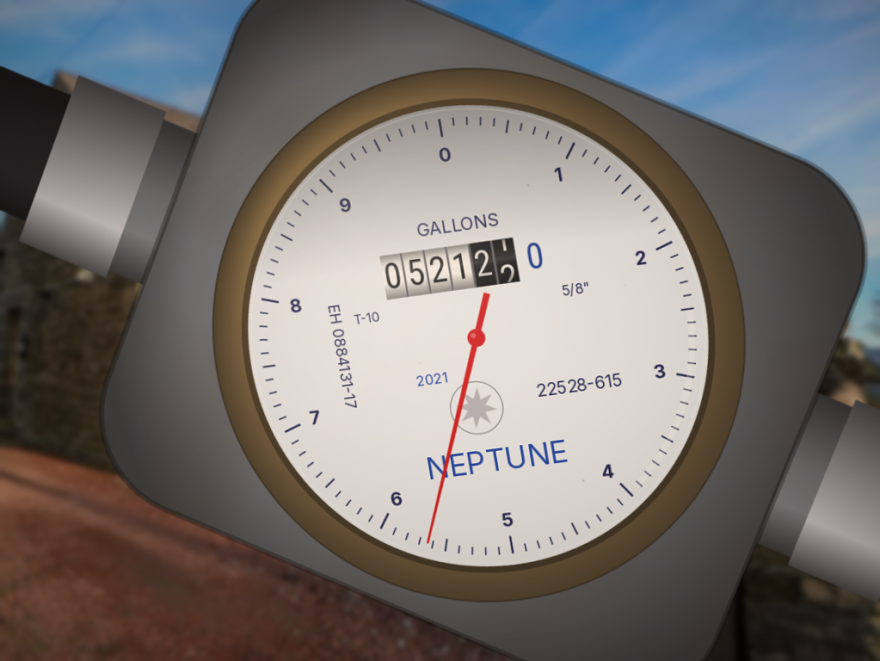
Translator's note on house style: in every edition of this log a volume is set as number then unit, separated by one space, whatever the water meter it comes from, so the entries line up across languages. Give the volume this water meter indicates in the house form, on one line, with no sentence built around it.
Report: 521215.6 gal
